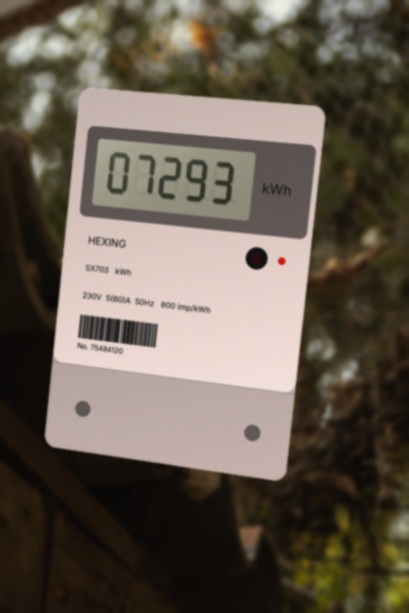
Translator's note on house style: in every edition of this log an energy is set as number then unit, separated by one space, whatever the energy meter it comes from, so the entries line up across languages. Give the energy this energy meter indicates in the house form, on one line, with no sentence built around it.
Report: 7293 kWh
